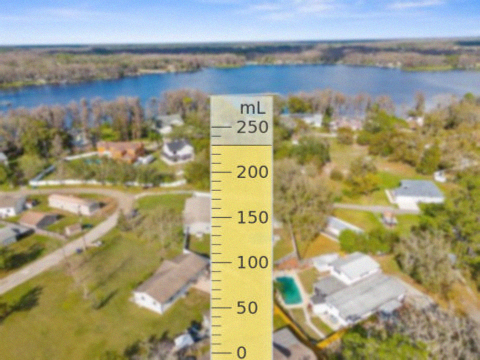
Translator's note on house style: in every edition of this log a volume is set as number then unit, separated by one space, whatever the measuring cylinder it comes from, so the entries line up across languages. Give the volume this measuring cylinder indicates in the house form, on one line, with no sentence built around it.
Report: 230 mL
